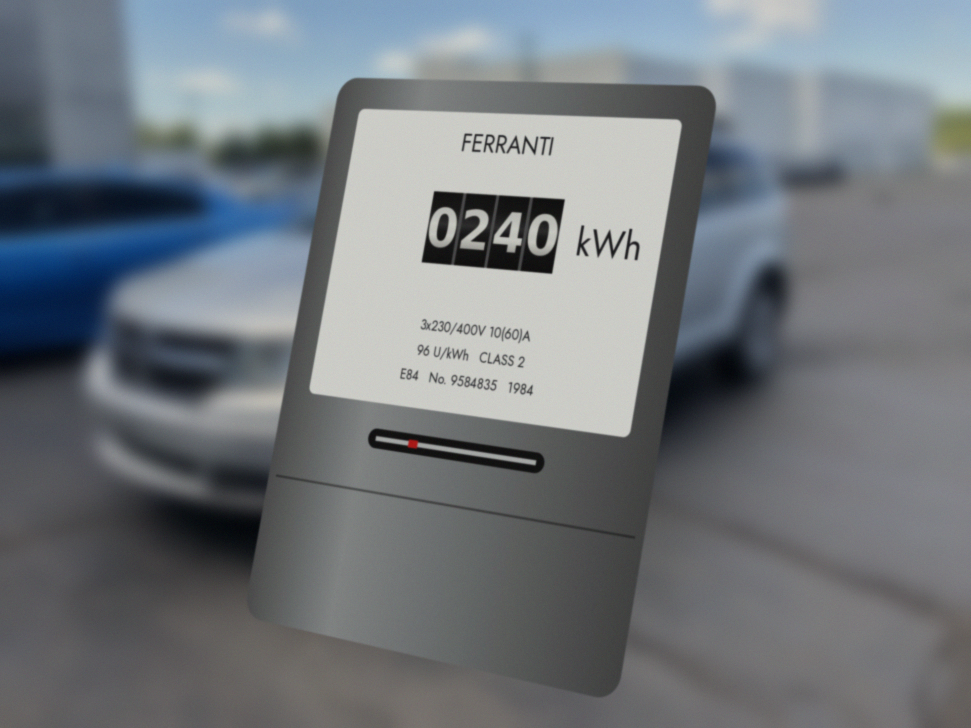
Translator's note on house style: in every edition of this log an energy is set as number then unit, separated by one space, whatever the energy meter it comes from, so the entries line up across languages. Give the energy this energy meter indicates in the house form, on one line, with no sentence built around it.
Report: 240 kWh
